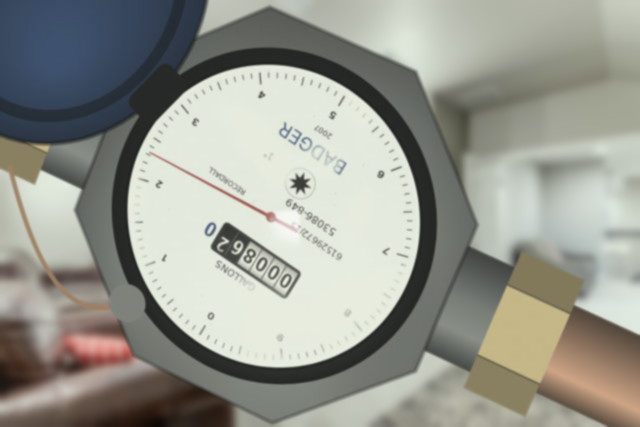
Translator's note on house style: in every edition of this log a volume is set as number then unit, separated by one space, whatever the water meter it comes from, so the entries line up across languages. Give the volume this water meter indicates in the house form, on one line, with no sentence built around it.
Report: 8622.3 gal
